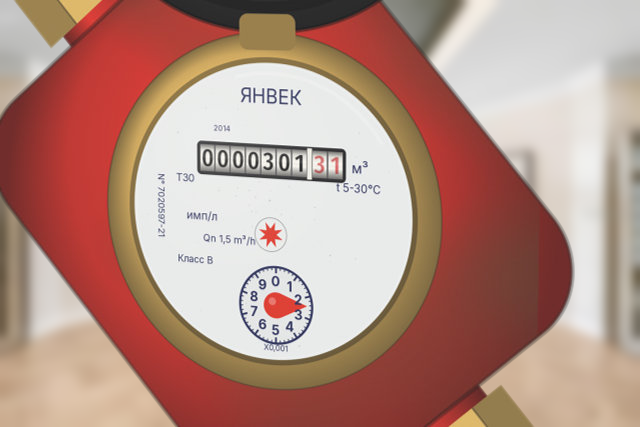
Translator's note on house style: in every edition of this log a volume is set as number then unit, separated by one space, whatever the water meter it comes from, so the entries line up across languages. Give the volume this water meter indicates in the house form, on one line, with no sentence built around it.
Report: 301.312 m³
